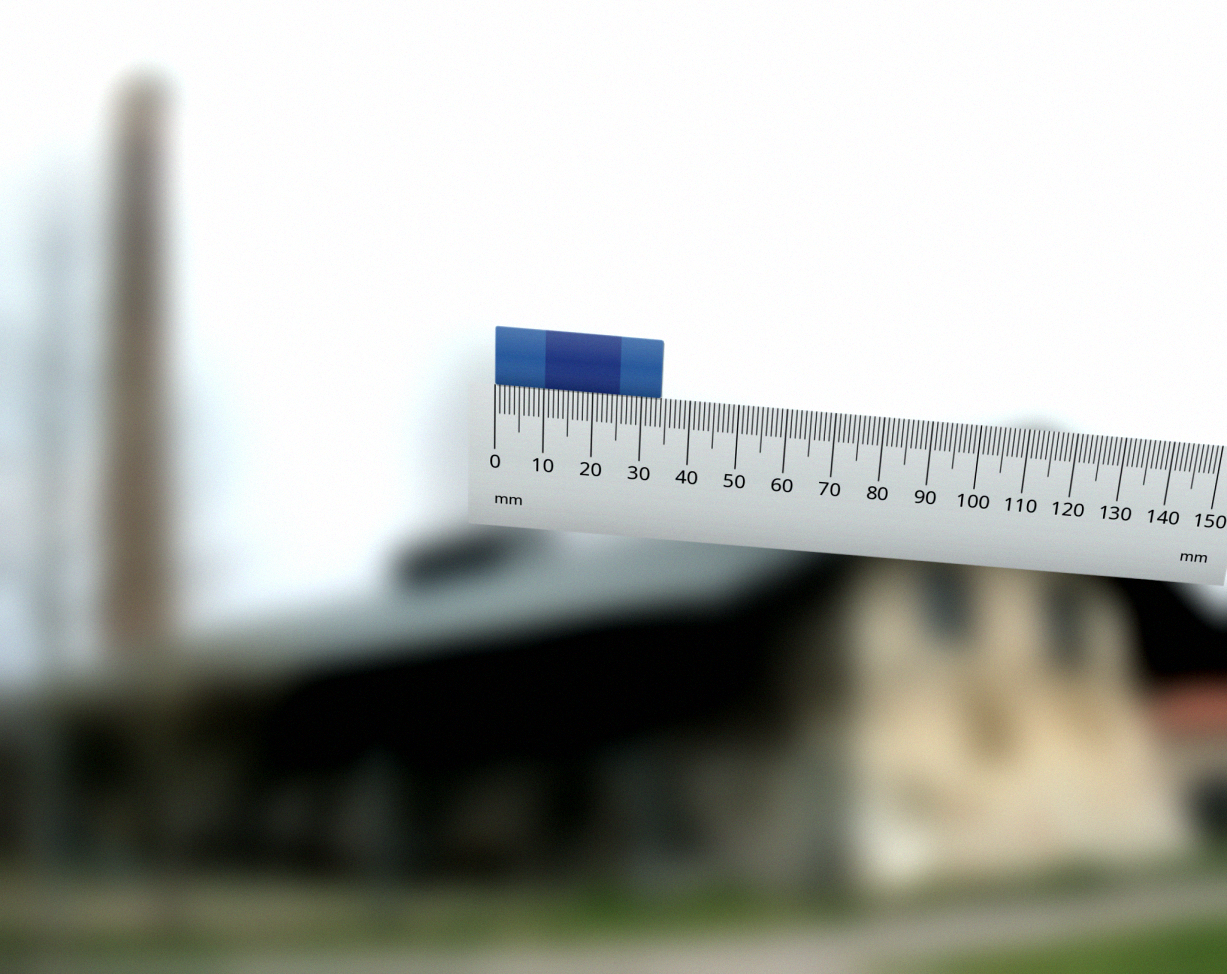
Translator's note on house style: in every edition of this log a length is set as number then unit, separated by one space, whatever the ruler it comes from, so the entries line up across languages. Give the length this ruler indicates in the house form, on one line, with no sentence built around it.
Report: 34 mm
